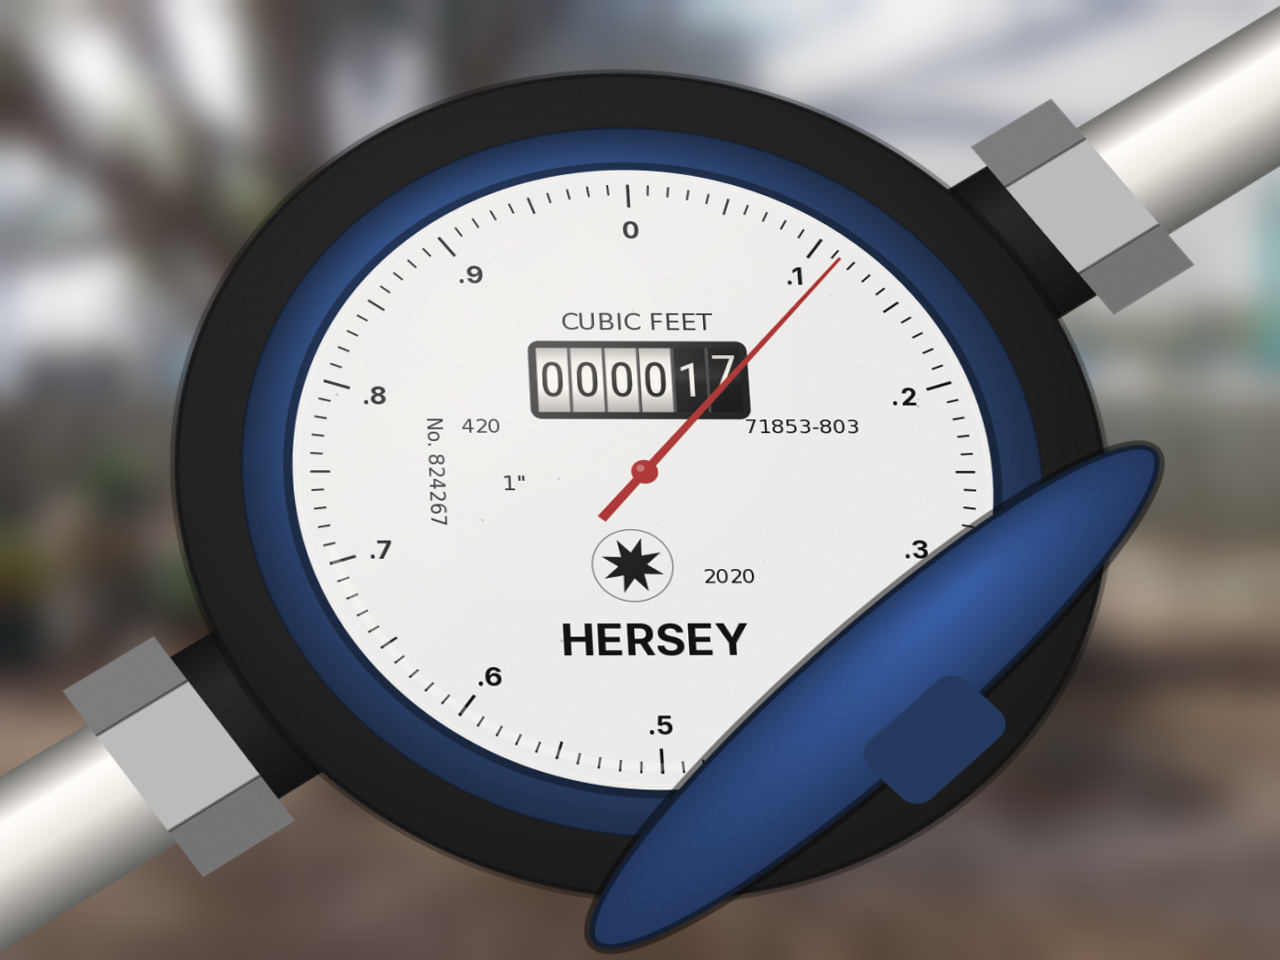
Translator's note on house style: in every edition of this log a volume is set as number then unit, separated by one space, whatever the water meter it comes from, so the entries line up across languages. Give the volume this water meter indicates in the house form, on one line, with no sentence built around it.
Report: 17.11 ft³
